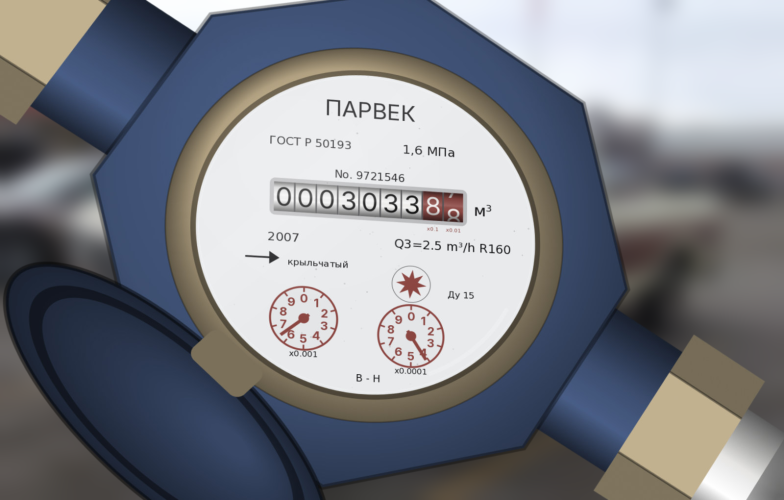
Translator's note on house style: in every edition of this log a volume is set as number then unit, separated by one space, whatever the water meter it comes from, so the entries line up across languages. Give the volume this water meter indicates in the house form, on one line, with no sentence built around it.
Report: 3033.8764 m³
